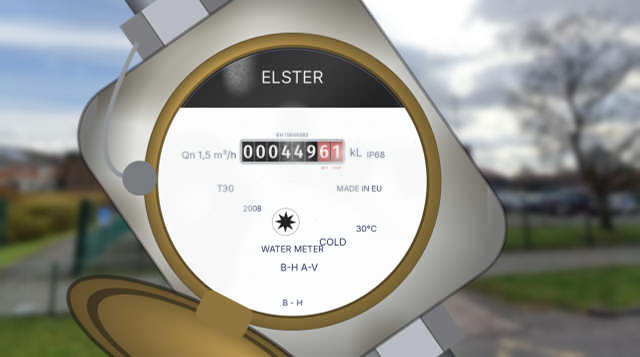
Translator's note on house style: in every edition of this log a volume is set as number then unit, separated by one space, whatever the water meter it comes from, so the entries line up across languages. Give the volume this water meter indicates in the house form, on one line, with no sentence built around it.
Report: 449.61 kL
